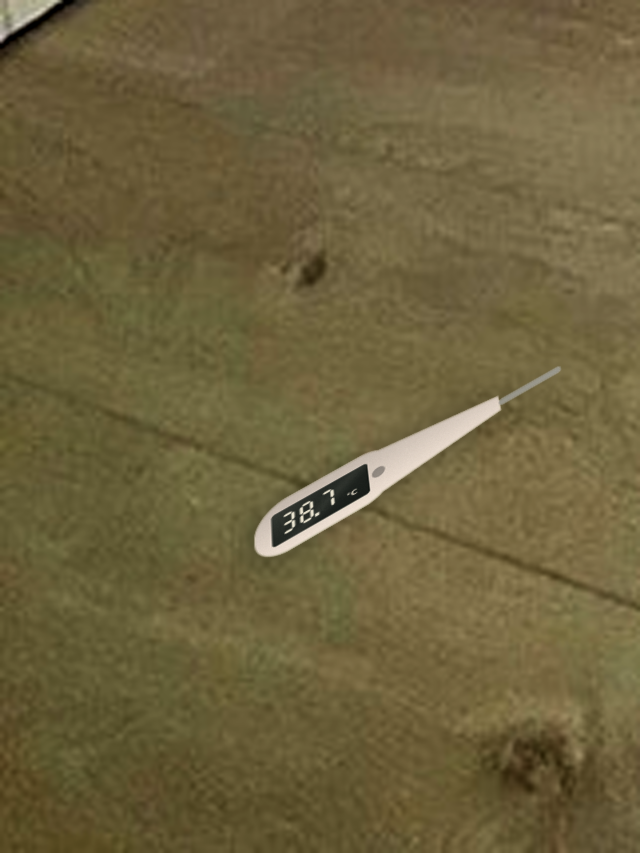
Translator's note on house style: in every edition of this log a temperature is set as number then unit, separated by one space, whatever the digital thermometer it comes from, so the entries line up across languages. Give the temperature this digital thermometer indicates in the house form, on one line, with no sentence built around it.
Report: 38.7 °C
